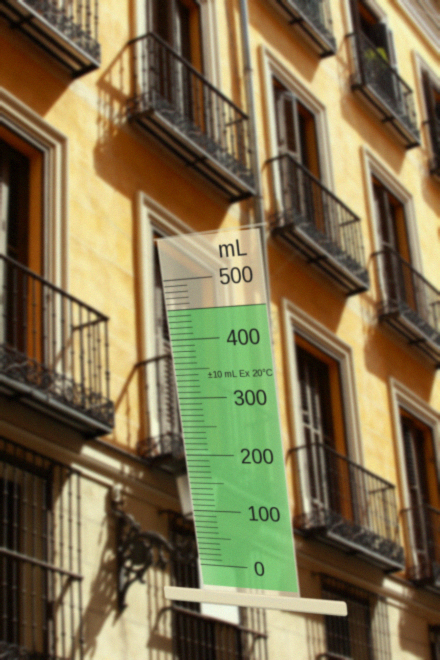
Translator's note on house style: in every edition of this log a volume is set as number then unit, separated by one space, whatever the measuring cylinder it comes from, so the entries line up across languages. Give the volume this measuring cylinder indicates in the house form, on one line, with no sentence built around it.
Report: 450 mL
